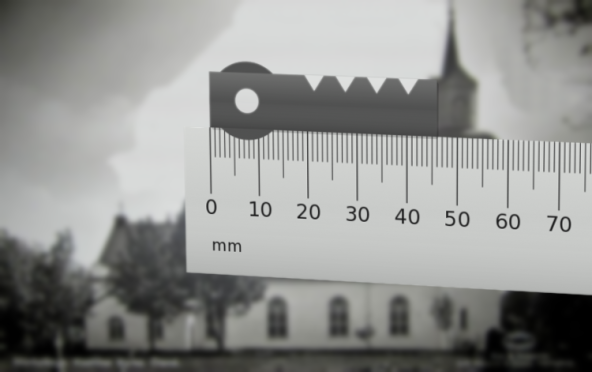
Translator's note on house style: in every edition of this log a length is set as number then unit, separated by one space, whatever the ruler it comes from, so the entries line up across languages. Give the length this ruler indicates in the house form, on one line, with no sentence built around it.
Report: 46 mm
